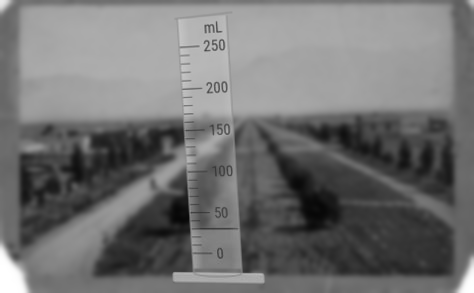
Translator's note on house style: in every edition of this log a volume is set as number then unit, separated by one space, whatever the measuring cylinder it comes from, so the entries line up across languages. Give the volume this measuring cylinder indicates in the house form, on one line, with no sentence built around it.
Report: 30 mL
